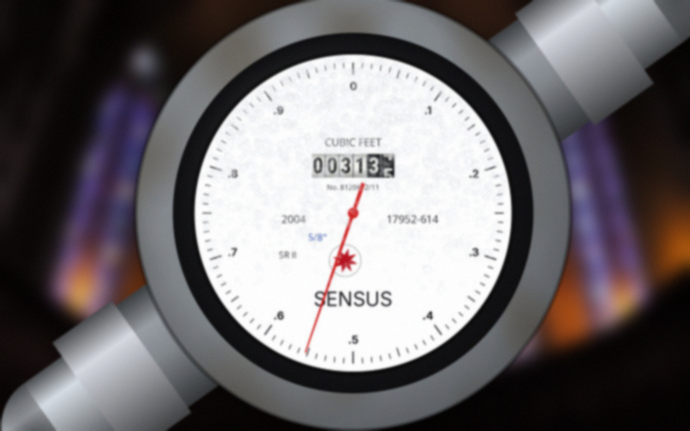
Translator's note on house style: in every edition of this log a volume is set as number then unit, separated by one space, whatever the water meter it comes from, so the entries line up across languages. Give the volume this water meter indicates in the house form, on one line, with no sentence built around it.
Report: 3134.55 ft³
